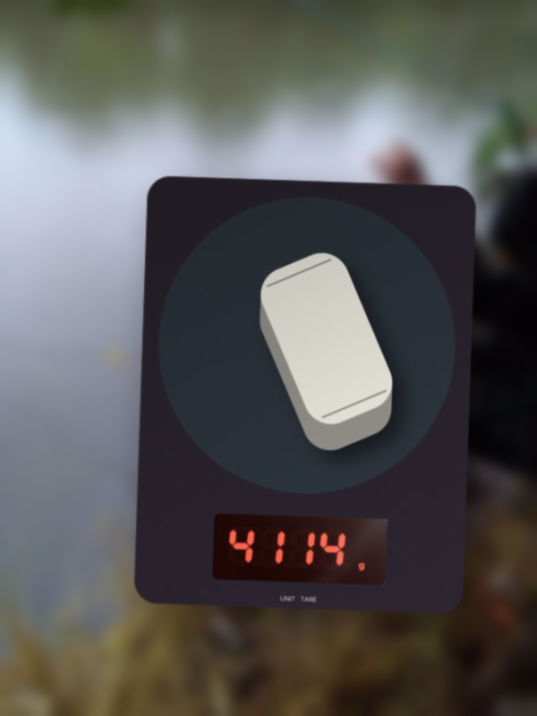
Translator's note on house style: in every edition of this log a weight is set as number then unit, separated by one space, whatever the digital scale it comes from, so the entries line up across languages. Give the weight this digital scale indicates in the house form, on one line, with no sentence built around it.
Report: 4114 g
